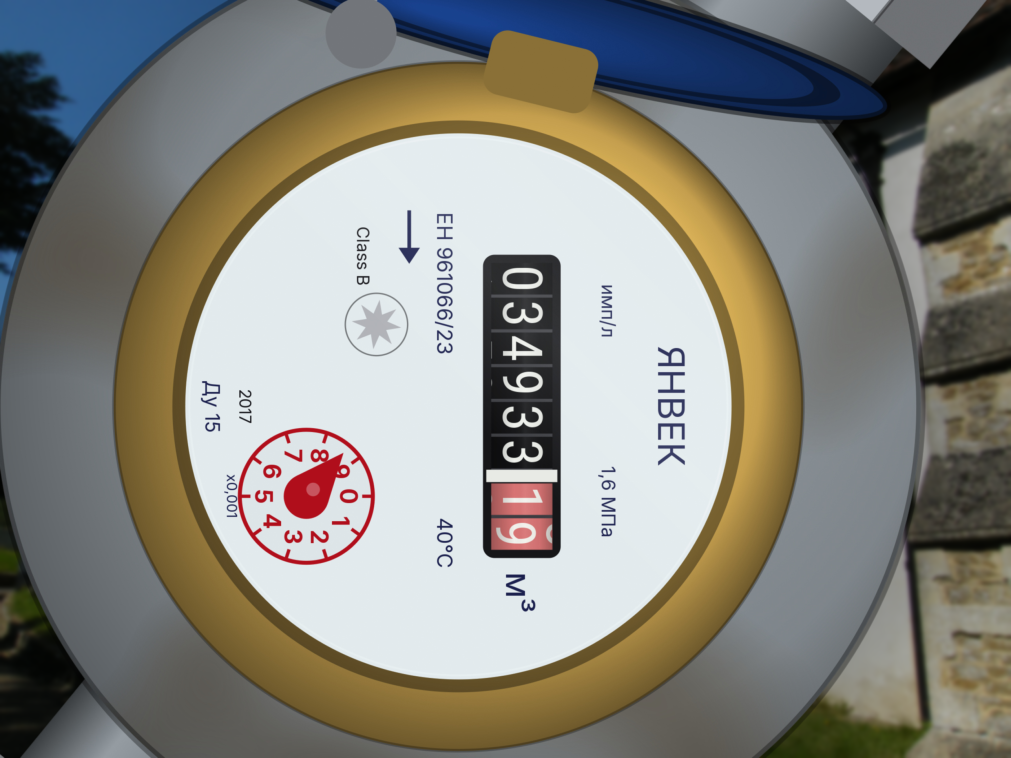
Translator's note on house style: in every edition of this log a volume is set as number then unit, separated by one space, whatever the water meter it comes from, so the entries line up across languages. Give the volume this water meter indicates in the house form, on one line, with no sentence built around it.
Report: 34933.188 m³
